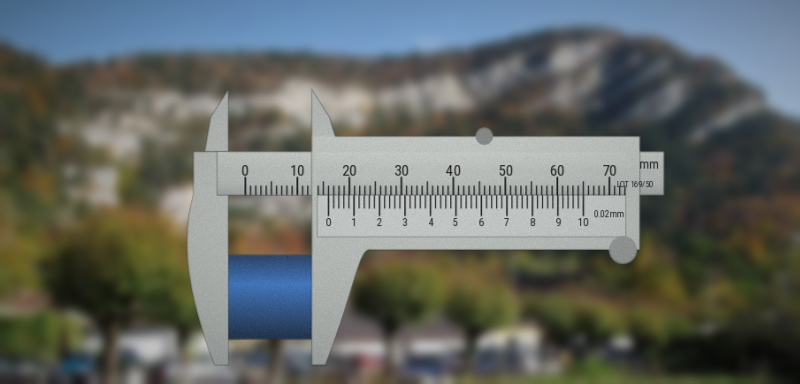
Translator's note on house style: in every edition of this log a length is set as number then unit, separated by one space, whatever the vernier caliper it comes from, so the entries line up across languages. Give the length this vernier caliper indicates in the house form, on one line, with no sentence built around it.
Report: 16.0 mm
